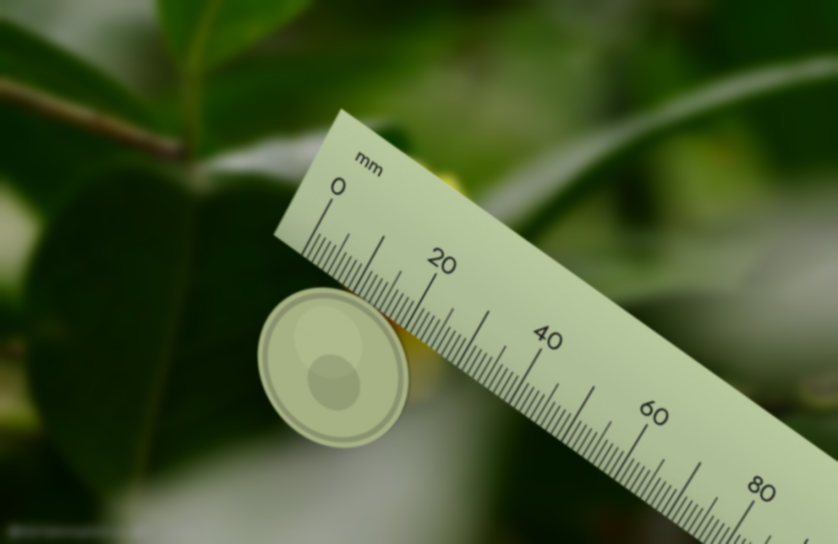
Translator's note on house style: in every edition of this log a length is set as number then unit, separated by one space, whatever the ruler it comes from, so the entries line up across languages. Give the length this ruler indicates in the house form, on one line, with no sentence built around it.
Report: 26 mm
